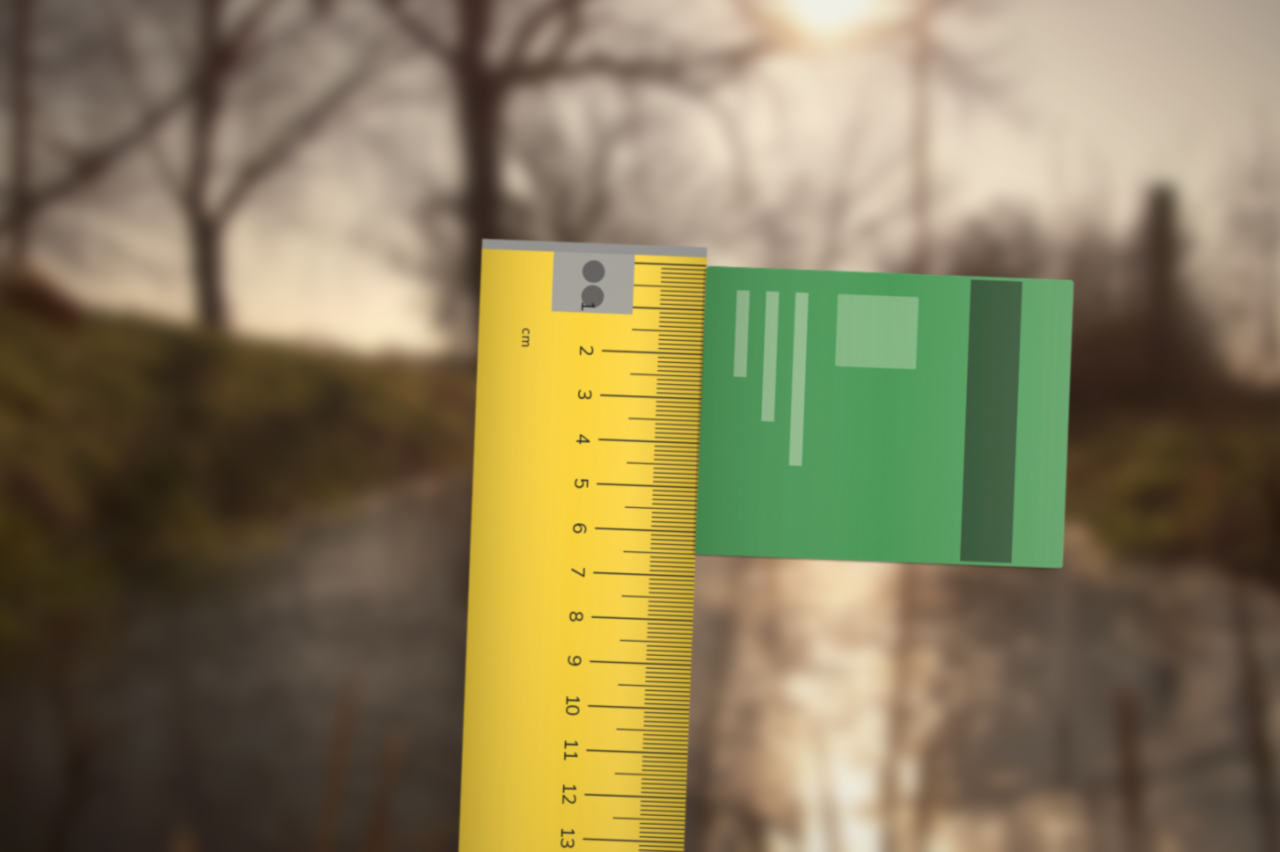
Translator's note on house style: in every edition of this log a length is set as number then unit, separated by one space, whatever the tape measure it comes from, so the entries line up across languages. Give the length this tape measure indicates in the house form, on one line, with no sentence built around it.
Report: 6.5 cm
